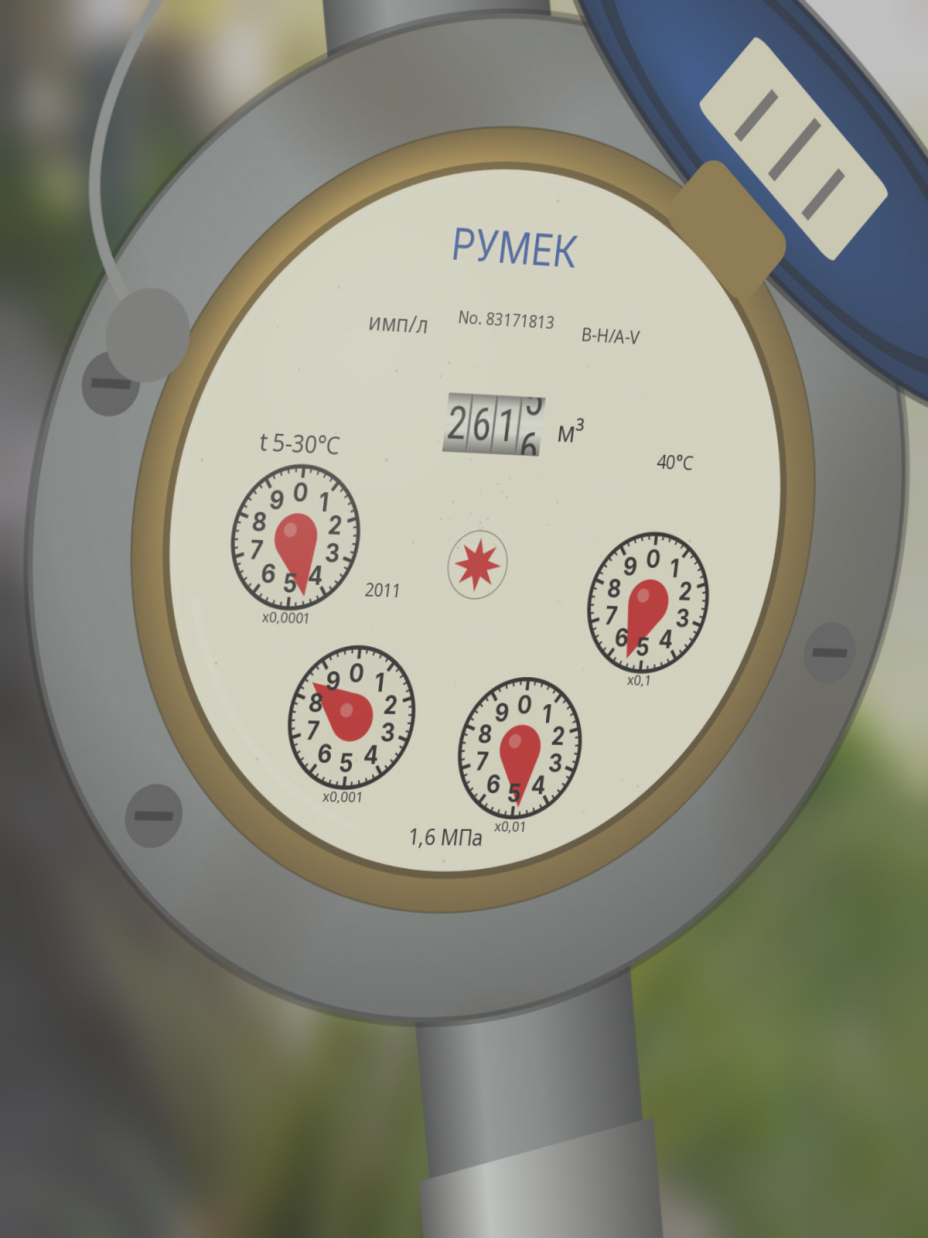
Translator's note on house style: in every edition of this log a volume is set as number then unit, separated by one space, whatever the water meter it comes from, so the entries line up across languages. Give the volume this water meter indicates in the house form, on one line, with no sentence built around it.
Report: 2615.5484 m³
